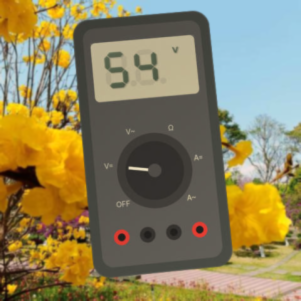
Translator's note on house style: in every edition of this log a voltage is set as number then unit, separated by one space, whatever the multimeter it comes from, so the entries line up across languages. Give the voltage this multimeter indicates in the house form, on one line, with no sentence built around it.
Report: 54 V
